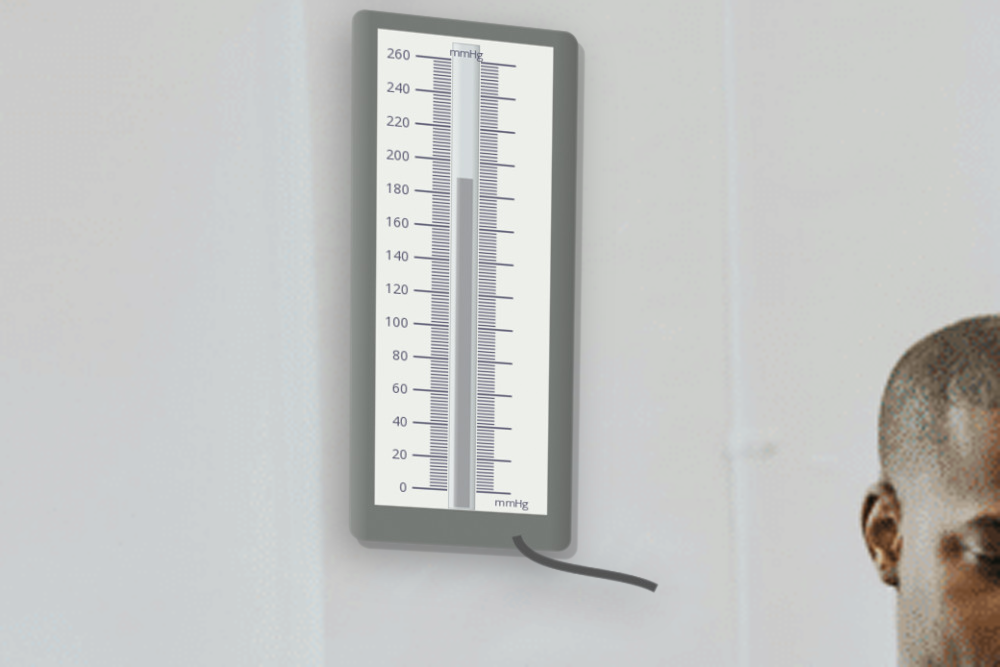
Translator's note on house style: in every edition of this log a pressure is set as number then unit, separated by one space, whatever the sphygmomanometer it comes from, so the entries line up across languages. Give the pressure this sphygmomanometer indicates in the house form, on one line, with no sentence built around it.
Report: 190 mmHg
